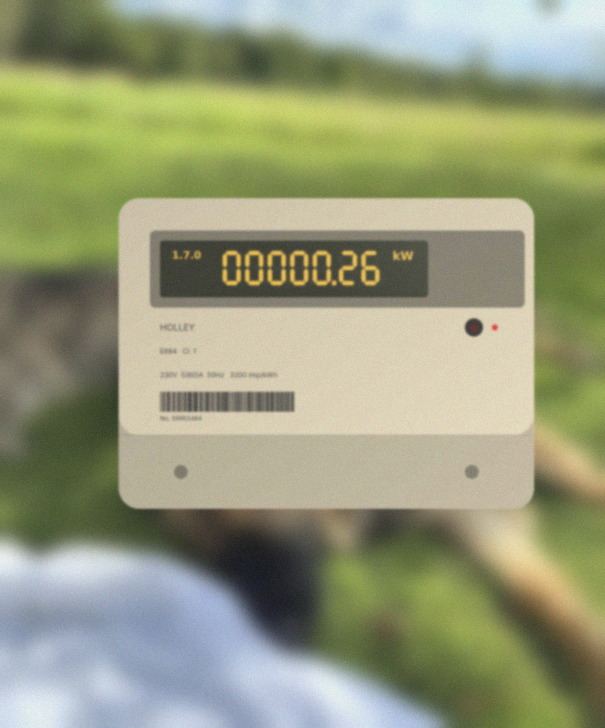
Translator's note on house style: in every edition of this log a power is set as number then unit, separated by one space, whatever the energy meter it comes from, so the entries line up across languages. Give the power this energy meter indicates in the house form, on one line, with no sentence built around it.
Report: 0.26 kW
